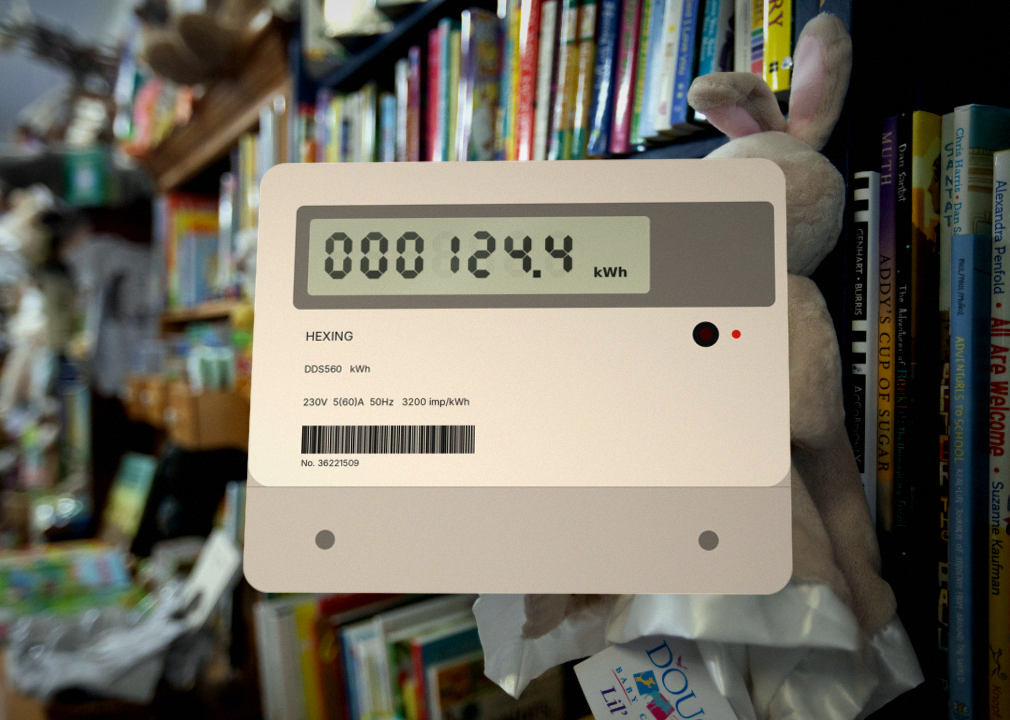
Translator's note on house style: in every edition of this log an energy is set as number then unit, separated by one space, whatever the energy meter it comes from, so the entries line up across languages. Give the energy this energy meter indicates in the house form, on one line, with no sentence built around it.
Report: 124.4 kWh
